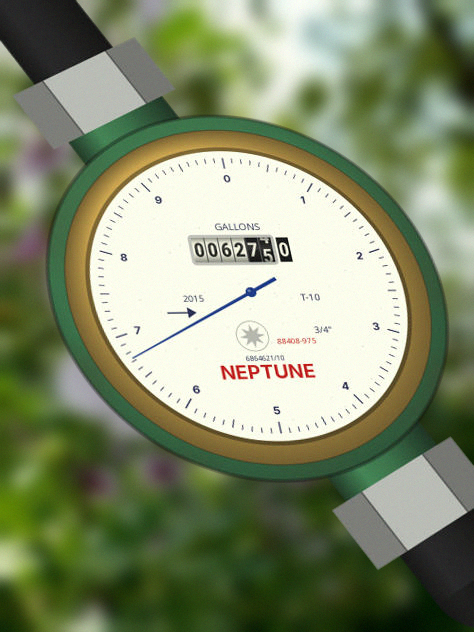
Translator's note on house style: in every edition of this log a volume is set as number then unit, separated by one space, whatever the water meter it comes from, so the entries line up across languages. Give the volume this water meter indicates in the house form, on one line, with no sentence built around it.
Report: 62746.7 gal
